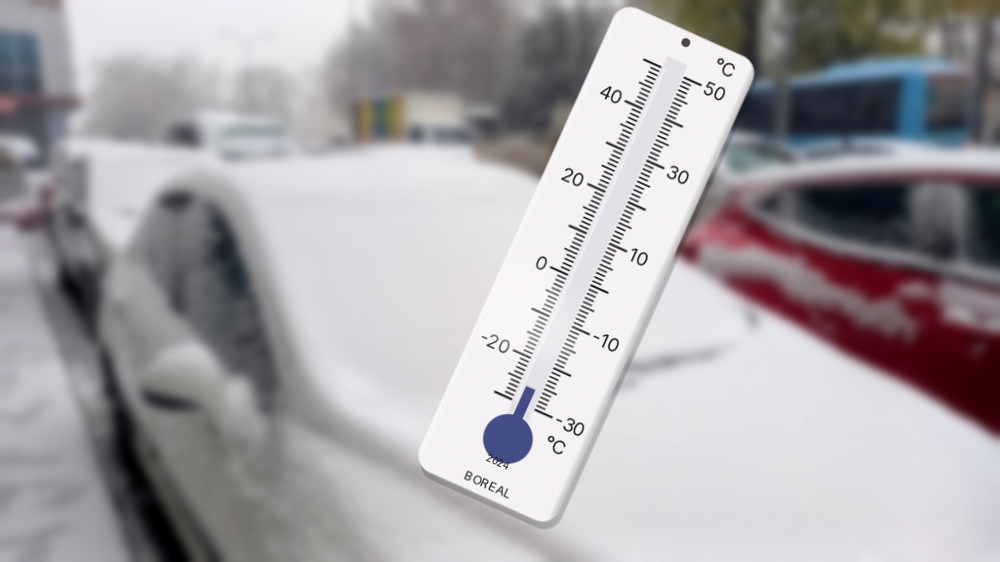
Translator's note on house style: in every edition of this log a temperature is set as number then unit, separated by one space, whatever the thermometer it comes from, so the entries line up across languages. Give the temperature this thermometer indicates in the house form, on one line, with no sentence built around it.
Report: -26 °C
